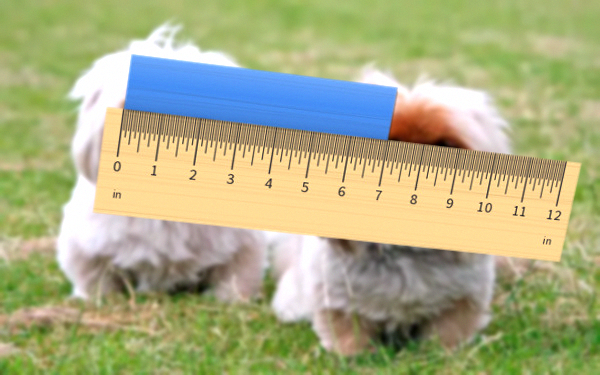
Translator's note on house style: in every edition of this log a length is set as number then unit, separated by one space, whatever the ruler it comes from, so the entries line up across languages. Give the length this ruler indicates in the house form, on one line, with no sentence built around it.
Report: 7 in
